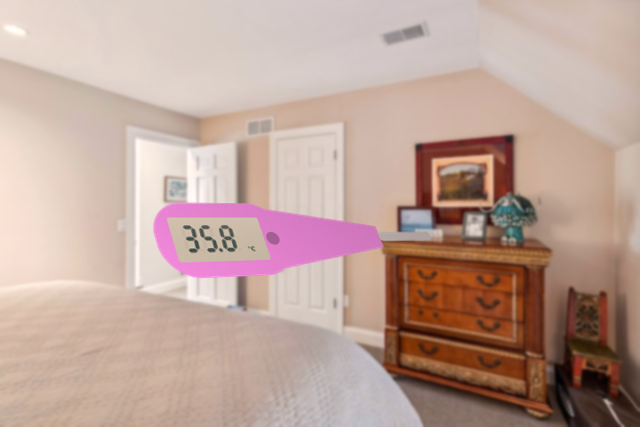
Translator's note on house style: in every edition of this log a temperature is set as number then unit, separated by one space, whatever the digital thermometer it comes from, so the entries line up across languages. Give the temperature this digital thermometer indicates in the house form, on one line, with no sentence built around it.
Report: 35.8 °C
